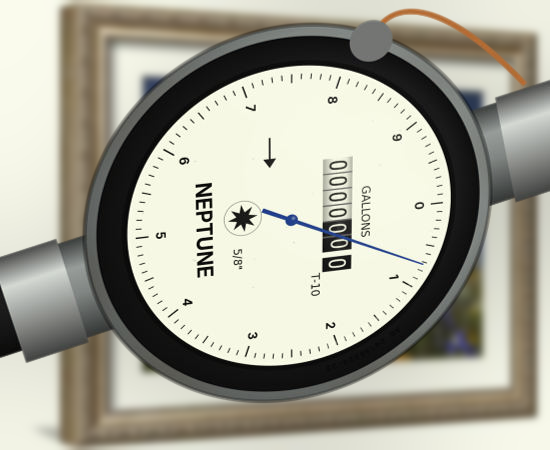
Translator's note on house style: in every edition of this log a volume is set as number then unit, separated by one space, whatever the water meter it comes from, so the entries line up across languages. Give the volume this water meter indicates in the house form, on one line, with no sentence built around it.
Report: 0.7 gal
